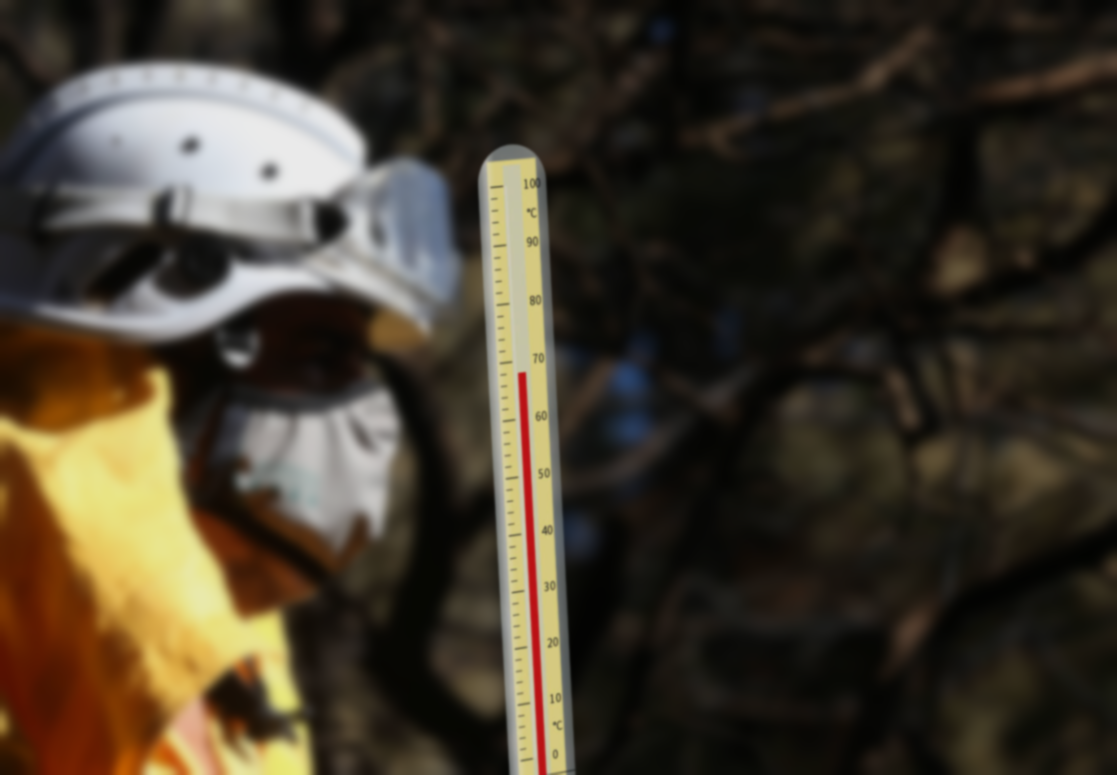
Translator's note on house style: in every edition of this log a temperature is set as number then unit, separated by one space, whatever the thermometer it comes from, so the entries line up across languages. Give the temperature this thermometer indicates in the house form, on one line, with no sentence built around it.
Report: 68 °C
